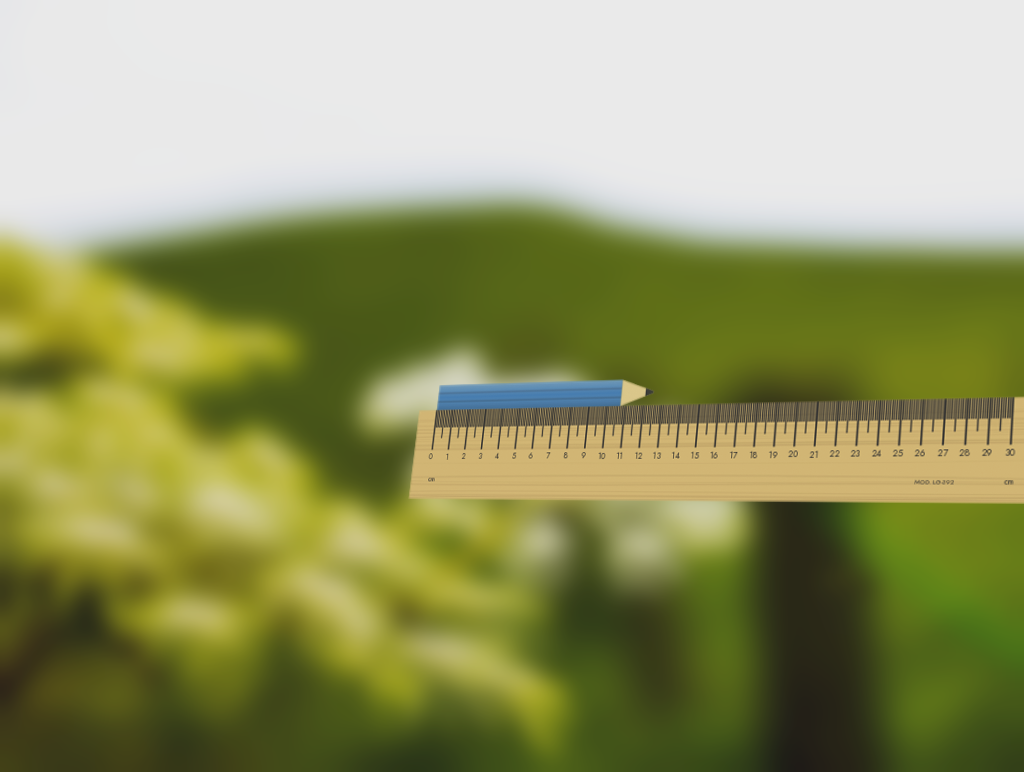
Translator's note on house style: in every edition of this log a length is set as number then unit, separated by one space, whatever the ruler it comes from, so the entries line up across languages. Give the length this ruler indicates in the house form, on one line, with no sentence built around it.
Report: 12.5 cm
